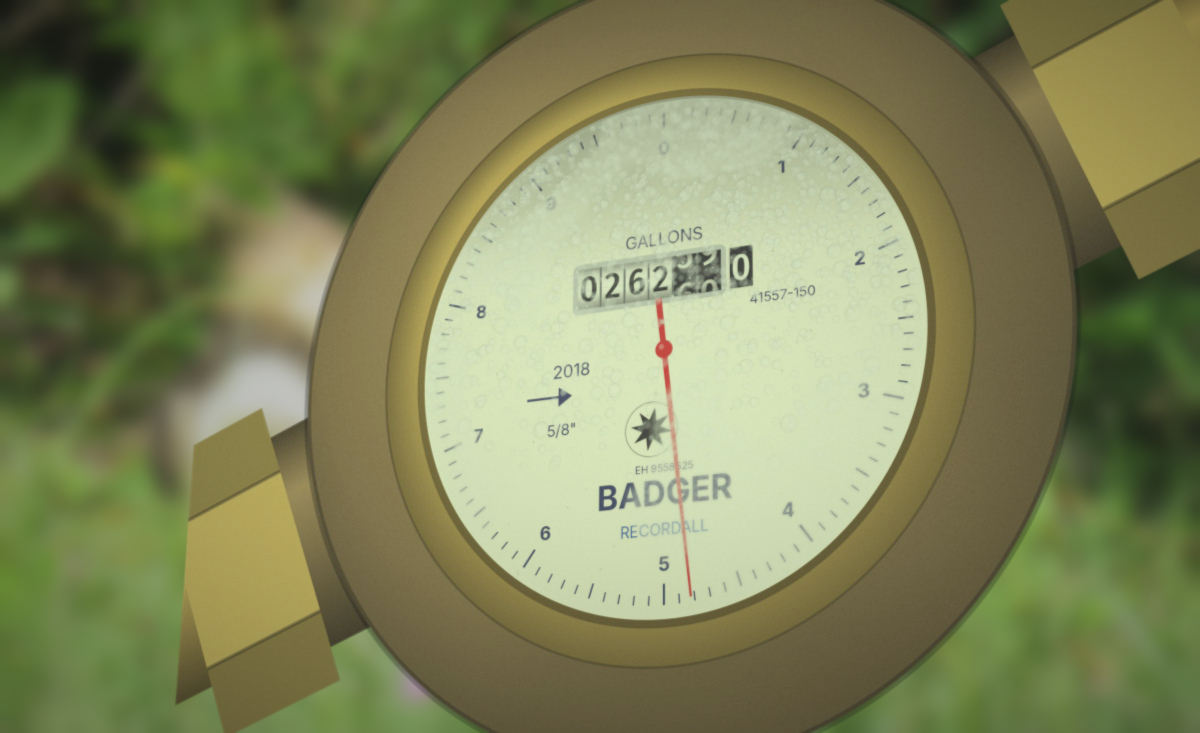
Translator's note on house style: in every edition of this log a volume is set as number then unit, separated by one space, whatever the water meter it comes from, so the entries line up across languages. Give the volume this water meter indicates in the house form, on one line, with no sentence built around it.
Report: 262594.8 gal
